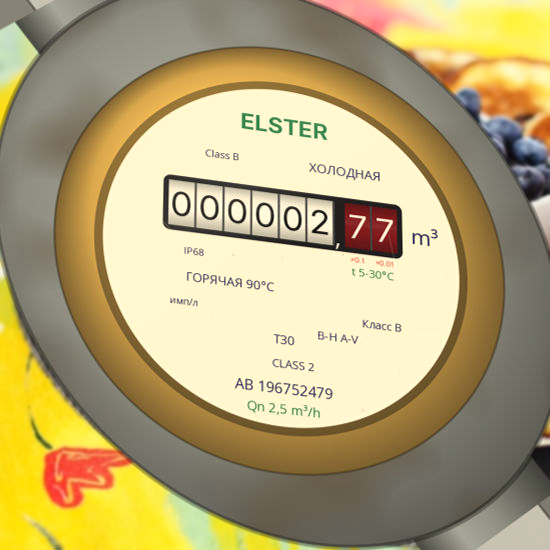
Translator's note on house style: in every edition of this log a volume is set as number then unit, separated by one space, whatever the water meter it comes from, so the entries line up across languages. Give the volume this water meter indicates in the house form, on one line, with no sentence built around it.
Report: 2.77 m³
